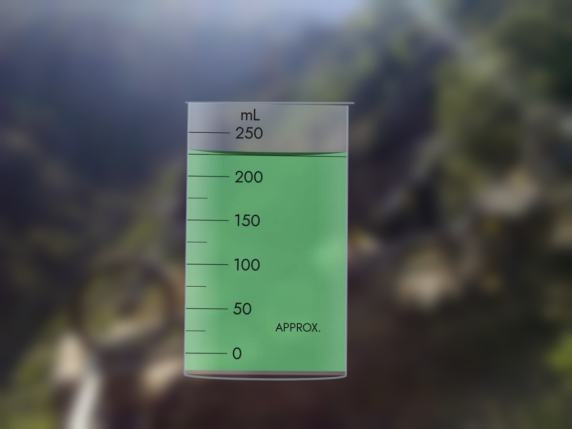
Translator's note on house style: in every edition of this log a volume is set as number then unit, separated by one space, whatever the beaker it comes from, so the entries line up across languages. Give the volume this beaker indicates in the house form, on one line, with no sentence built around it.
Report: 225 mL
